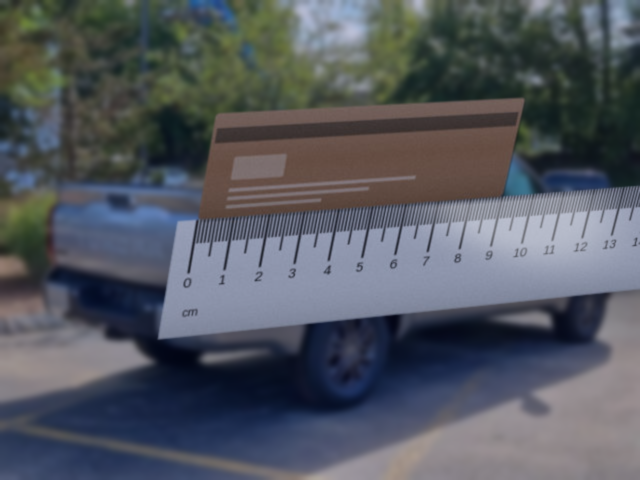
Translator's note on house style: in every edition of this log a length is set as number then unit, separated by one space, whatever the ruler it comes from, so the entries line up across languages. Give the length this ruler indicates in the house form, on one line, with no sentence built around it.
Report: 9 cm
